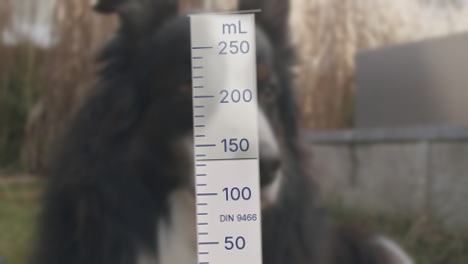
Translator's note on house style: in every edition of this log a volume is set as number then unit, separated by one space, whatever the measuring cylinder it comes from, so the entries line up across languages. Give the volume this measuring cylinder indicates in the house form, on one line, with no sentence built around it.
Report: 135 mL
